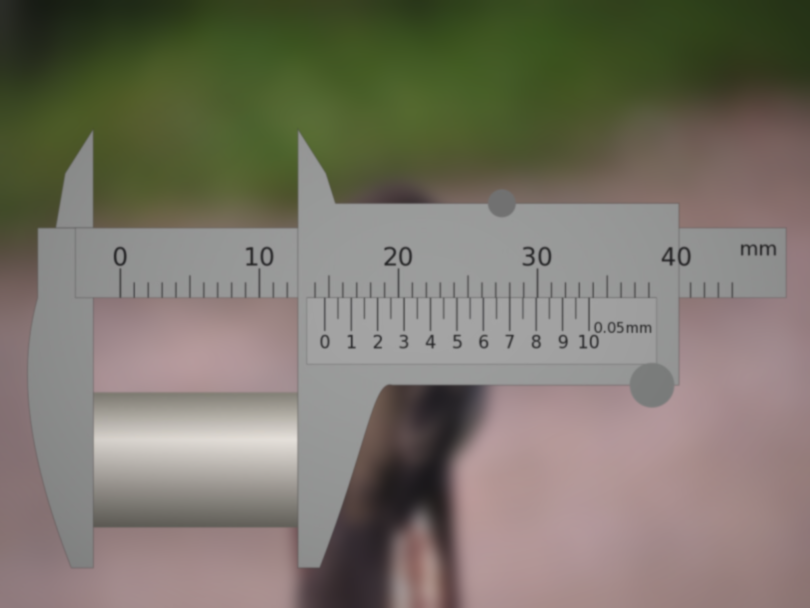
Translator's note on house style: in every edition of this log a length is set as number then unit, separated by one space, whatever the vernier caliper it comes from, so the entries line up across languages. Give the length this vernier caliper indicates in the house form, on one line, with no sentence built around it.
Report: 14.7 mm
